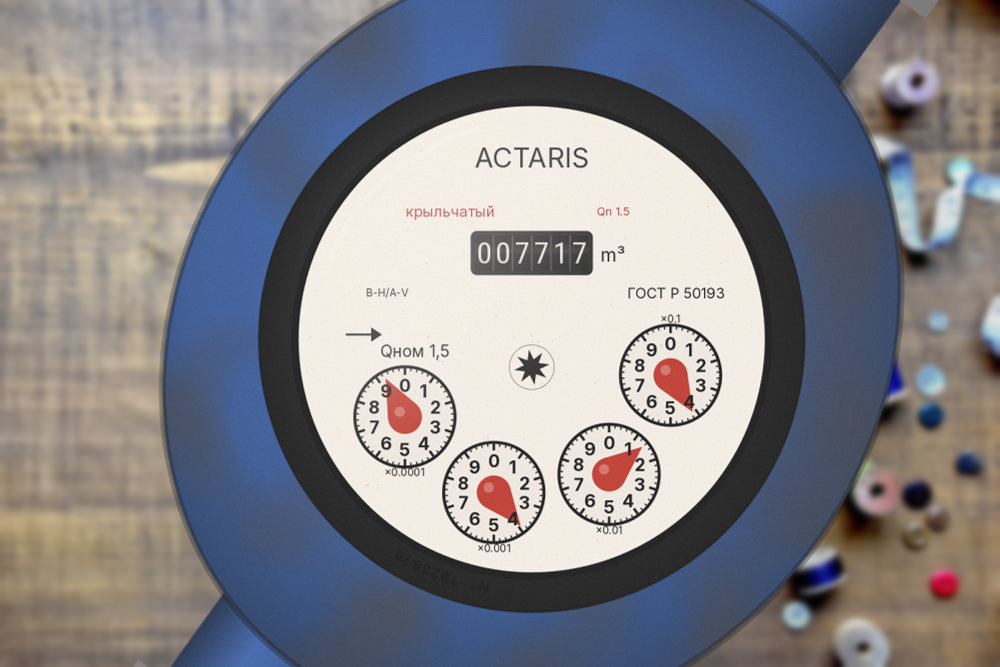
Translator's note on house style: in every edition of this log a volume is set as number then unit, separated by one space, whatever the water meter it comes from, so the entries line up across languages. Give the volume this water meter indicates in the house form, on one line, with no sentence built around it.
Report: 7717.4139 m³
